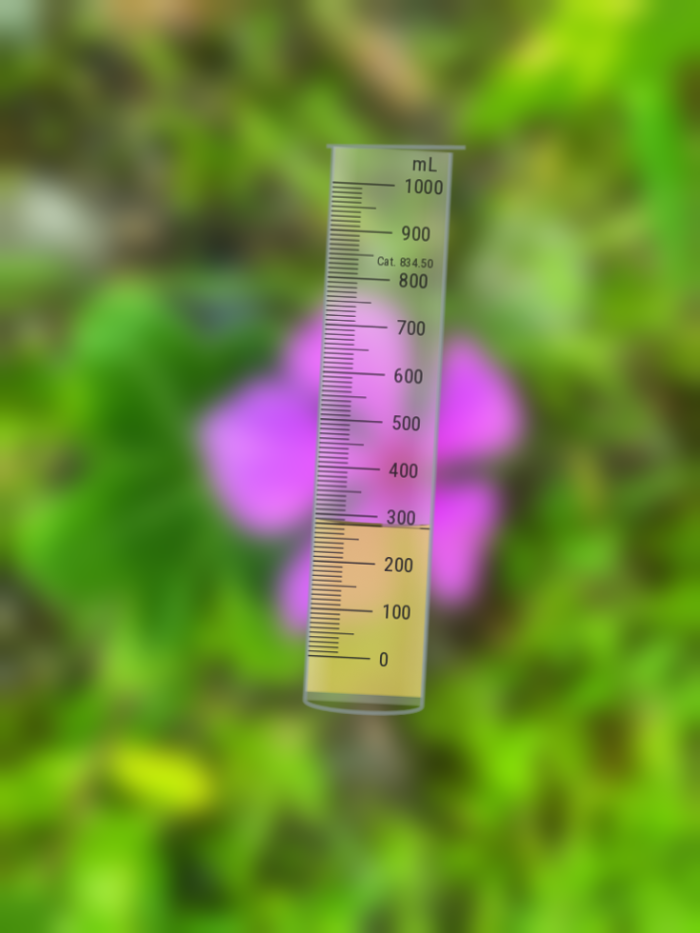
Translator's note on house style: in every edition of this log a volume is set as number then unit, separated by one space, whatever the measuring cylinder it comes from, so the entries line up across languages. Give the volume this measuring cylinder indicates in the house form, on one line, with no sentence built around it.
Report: 280 mL
